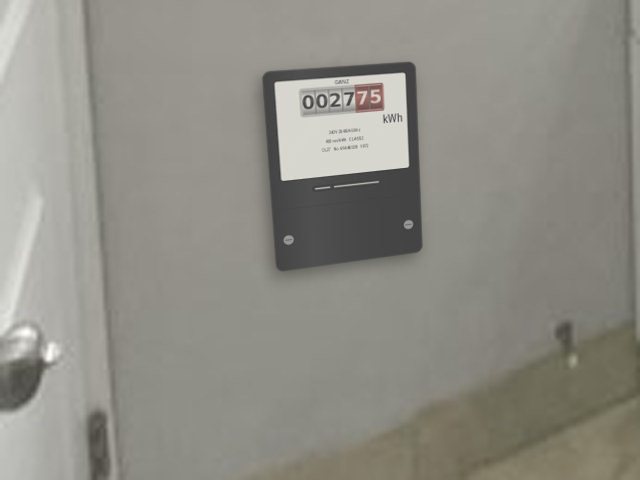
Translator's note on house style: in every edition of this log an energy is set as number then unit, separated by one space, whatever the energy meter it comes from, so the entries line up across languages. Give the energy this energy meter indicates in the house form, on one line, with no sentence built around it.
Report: 27.75 kWh
